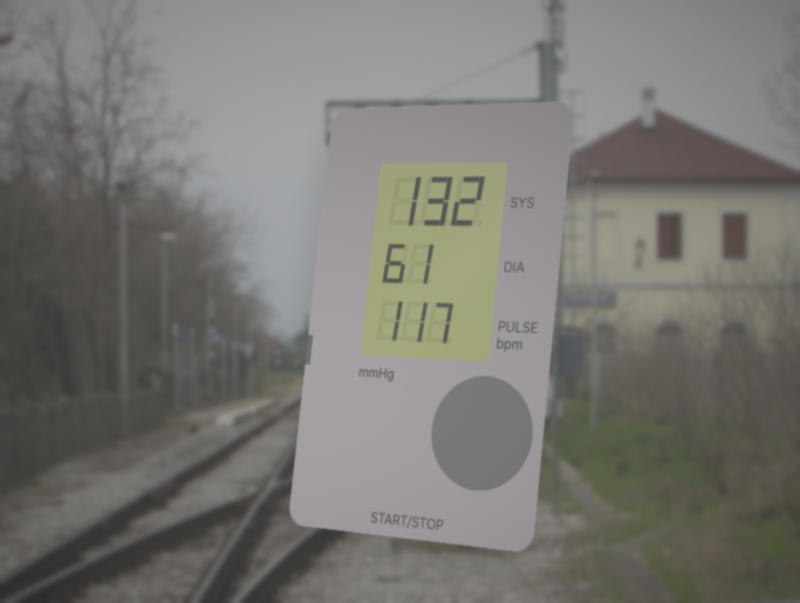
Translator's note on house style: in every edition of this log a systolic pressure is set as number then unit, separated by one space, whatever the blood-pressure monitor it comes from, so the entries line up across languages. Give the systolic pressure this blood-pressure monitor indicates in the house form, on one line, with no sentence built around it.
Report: 132 mmHg
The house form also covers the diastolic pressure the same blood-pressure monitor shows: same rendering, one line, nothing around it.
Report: 61 mmHg
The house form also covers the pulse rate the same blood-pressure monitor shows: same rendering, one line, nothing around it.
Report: 117 bpm
